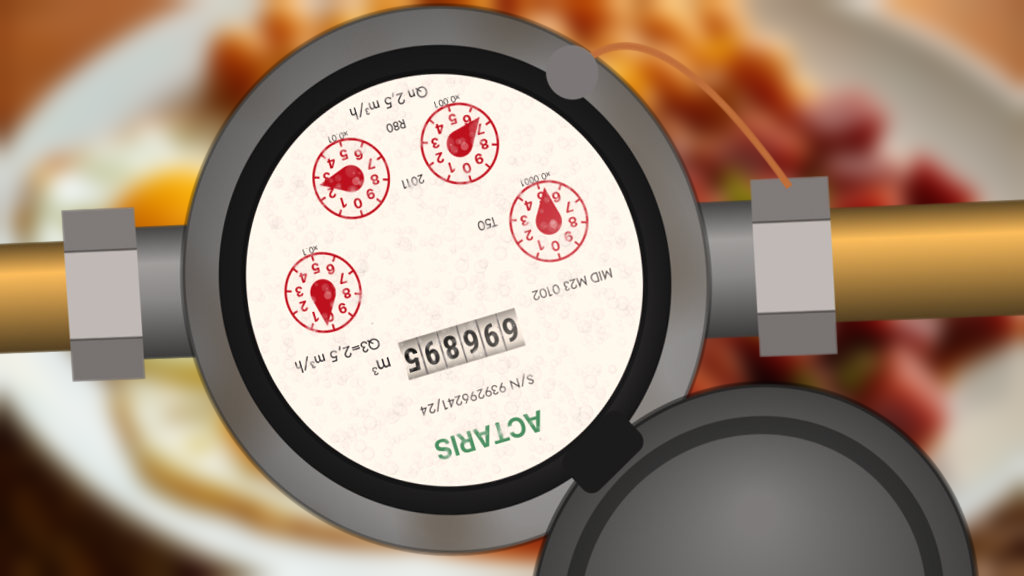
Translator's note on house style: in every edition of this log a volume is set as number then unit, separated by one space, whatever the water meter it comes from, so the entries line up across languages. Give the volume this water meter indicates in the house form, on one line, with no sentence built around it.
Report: 696895.0265 m³
